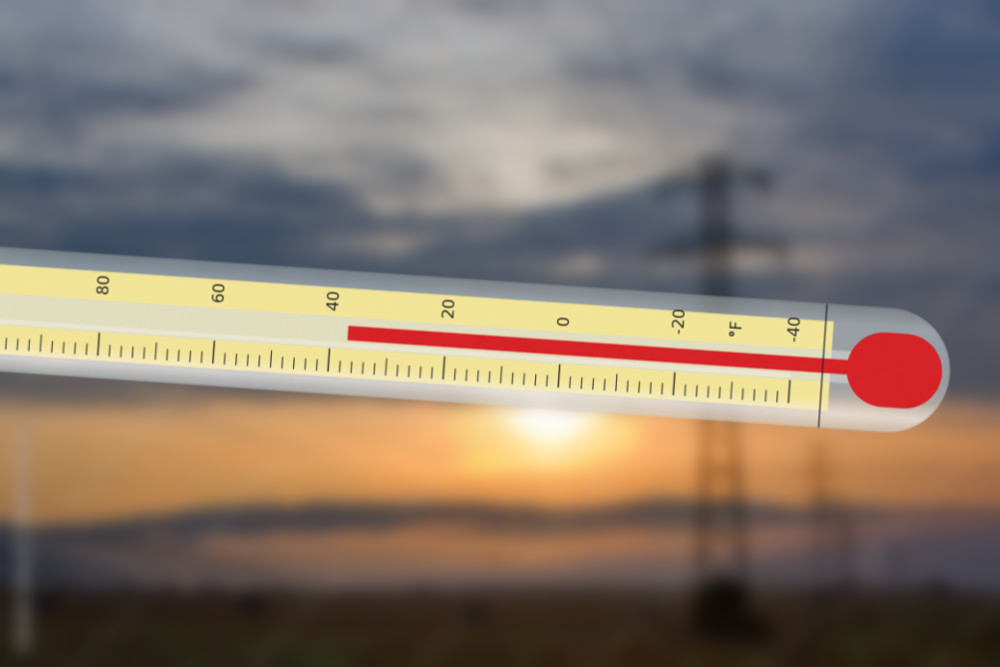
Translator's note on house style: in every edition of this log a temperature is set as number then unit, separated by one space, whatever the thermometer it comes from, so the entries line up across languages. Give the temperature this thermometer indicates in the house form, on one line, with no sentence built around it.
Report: 37 °F
